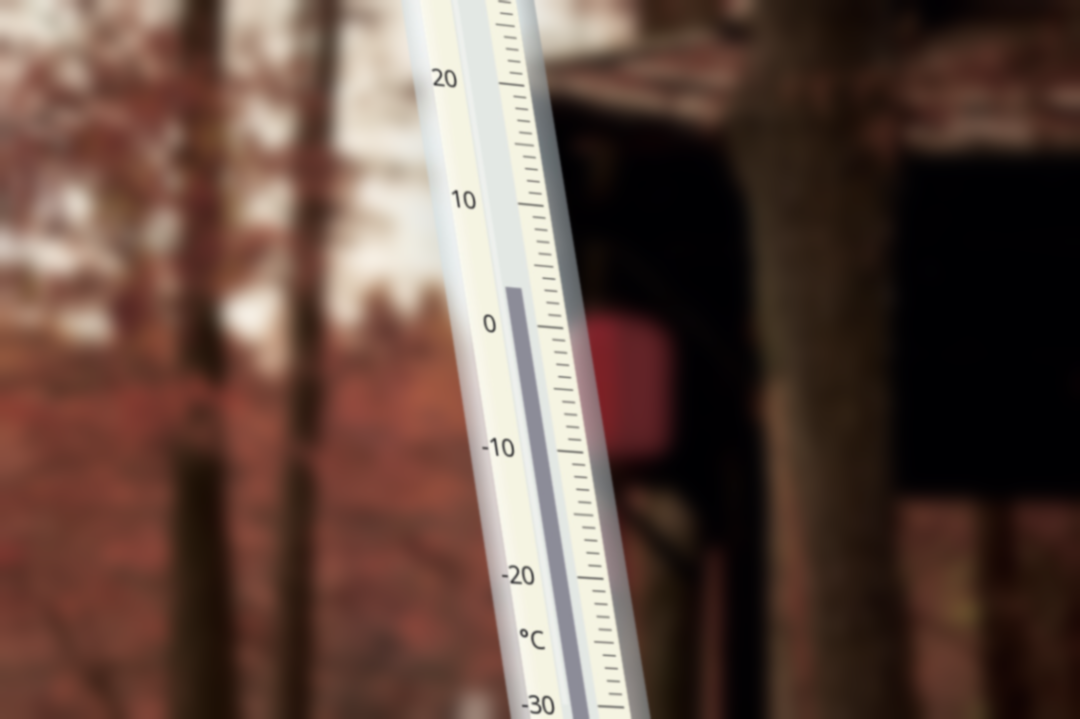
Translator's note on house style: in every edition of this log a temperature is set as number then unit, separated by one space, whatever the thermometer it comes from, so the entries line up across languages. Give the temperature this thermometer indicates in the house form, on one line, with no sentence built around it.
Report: 3 °C
